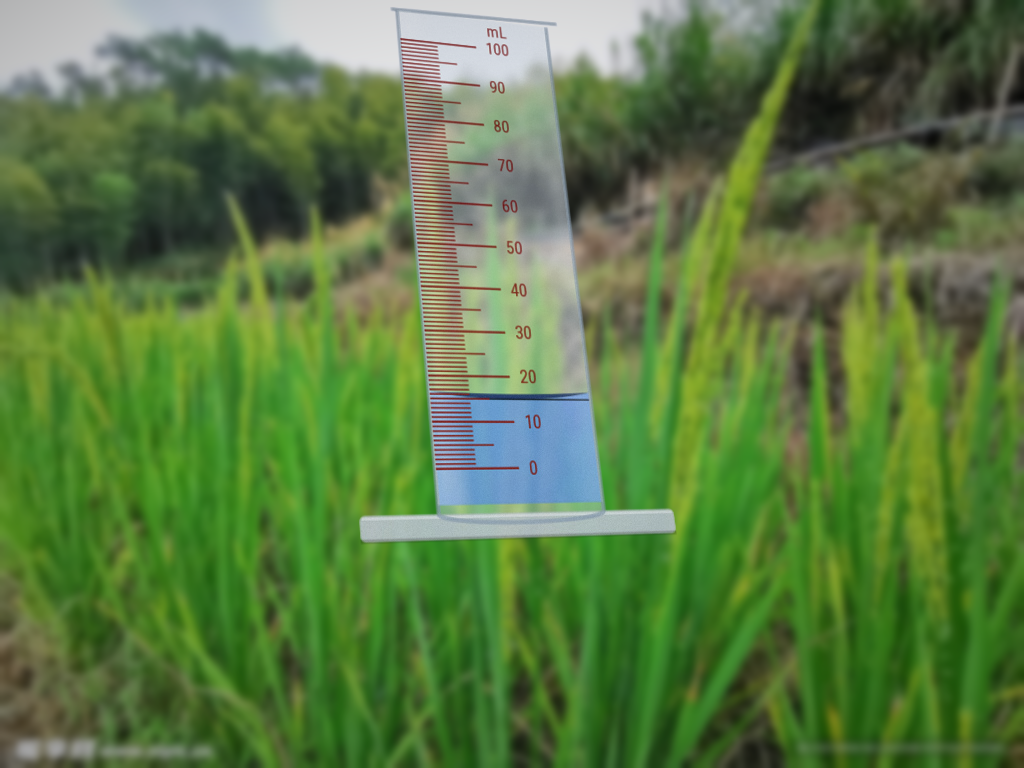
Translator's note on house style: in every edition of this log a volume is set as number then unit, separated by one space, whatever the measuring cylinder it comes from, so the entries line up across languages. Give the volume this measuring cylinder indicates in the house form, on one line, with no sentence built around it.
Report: 15 mL
